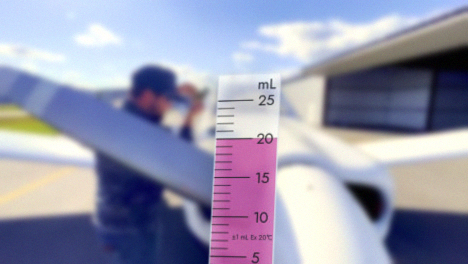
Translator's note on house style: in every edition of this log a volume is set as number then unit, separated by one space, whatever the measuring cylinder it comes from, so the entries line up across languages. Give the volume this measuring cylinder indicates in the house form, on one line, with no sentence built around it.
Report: 20 mL
